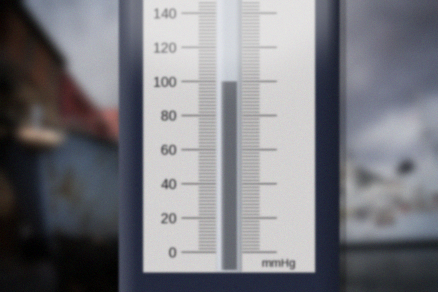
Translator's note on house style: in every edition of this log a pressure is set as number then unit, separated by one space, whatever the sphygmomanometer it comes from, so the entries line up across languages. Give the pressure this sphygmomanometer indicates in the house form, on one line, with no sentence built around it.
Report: 100 mmHg
